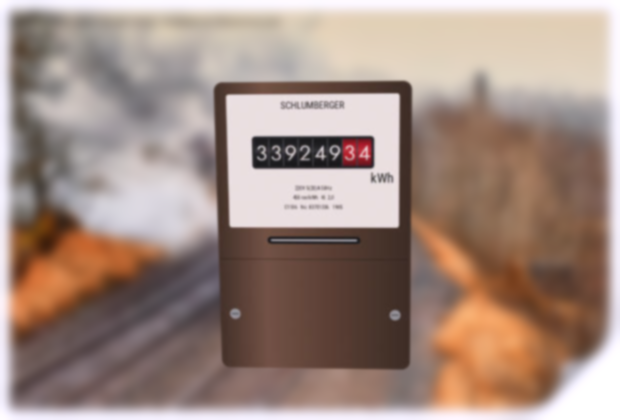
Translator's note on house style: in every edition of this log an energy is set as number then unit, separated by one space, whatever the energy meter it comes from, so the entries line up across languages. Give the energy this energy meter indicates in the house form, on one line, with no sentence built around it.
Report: 339249.34 kWh
